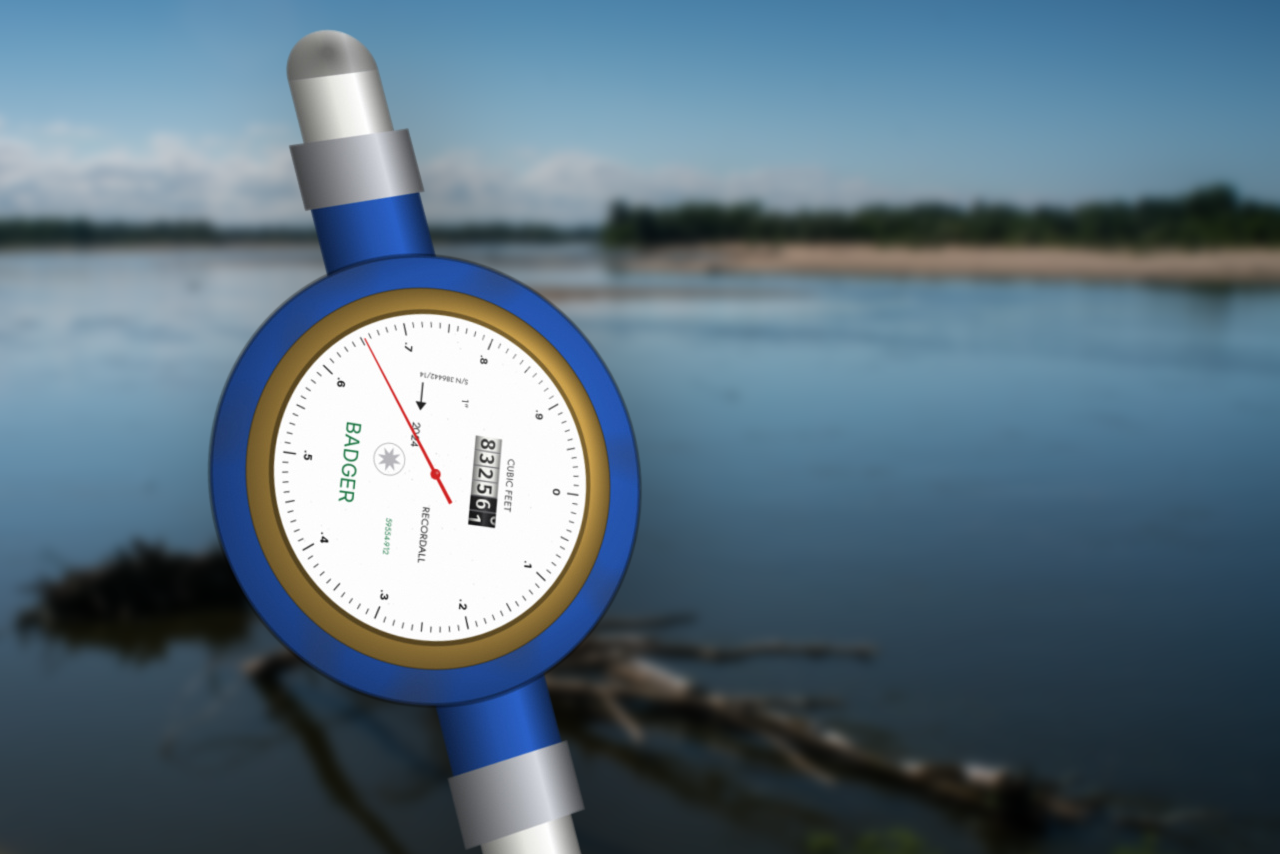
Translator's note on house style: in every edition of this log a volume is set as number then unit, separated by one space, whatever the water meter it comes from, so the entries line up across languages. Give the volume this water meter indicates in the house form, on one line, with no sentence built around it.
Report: 832560.65 ft³
